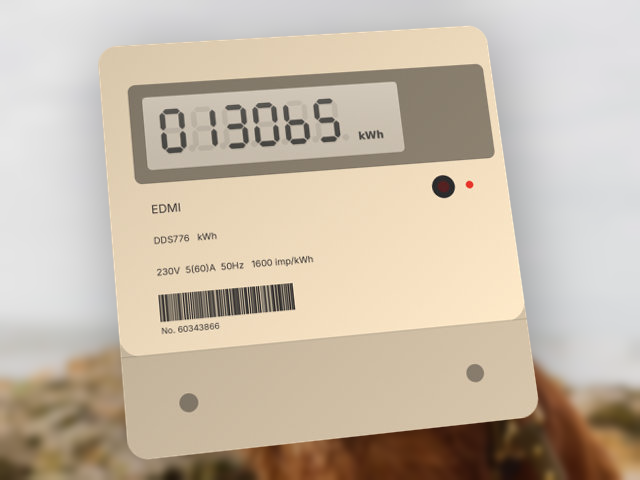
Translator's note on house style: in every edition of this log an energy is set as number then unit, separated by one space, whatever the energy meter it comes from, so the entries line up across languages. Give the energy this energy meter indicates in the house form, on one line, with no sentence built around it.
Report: 13065 kWh
